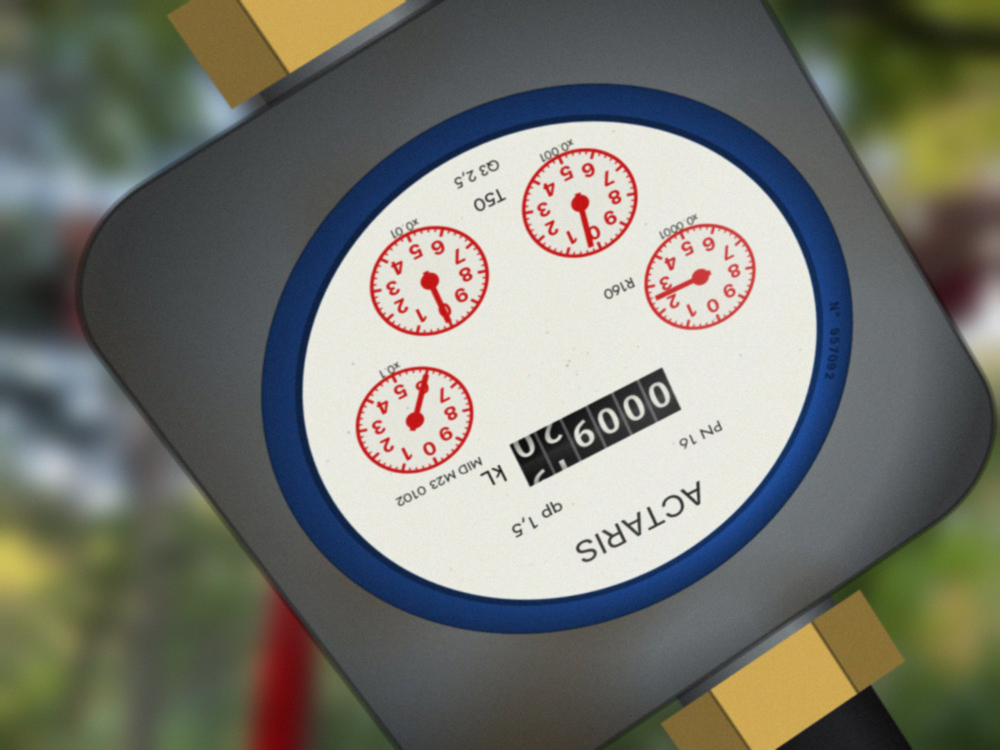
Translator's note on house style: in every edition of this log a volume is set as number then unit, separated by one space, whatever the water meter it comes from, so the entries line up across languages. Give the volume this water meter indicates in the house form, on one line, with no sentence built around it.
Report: 919.6002 kL
